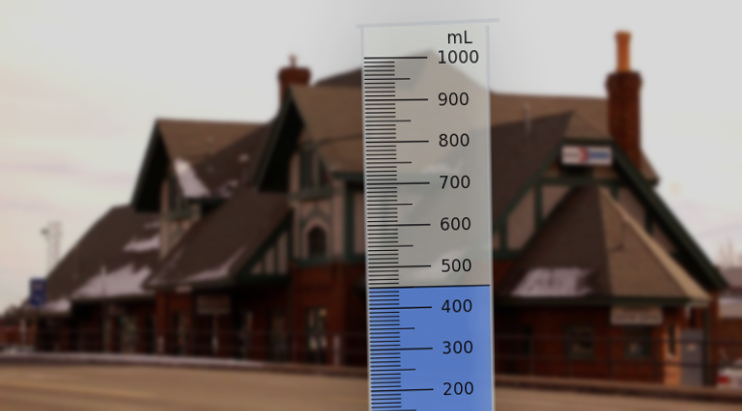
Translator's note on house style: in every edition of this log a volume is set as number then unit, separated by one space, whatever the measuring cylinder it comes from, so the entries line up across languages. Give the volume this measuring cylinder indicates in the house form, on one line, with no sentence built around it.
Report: 450 mL
